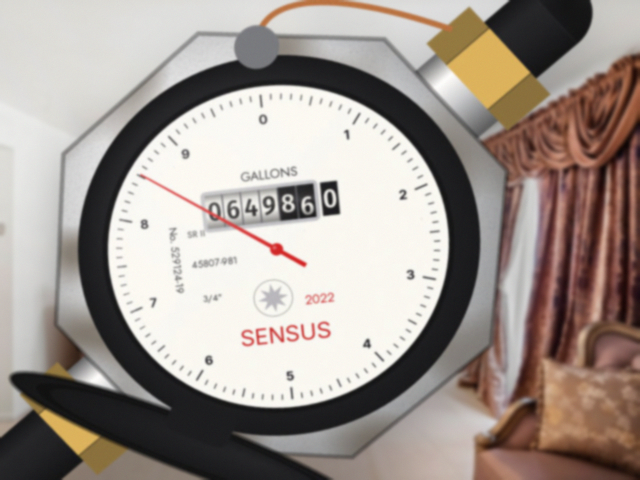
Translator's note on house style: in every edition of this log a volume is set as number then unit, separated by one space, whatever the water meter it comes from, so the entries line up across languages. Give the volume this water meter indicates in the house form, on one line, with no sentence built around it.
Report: 649858.5 gal
